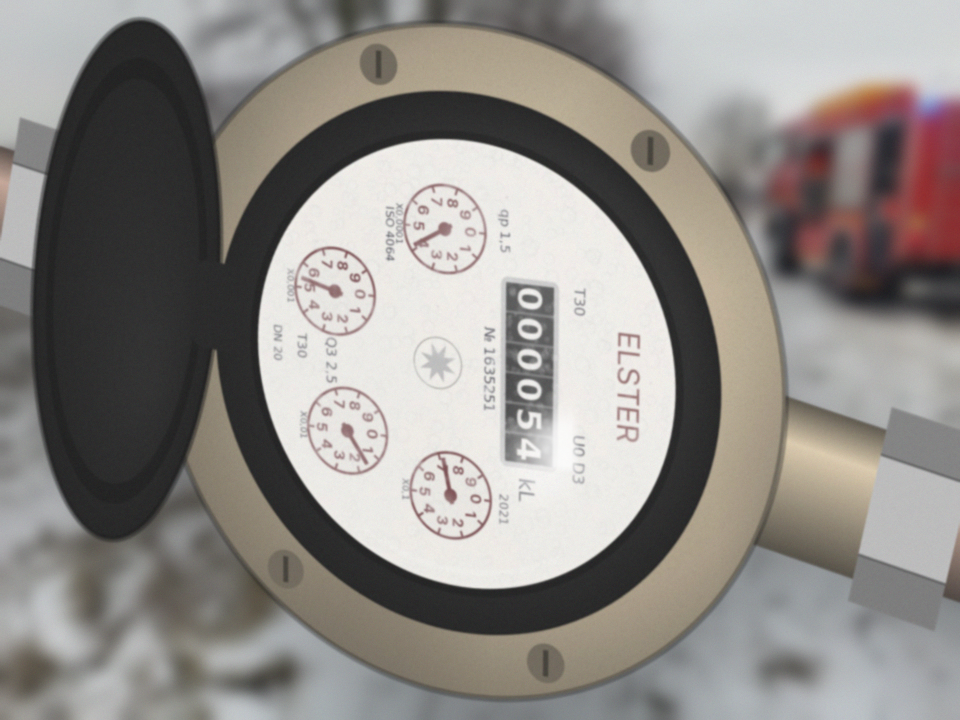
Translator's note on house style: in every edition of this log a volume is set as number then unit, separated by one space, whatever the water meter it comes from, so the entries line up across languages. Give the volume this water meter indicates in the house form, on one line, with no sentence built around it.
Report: 54.7154 kL
